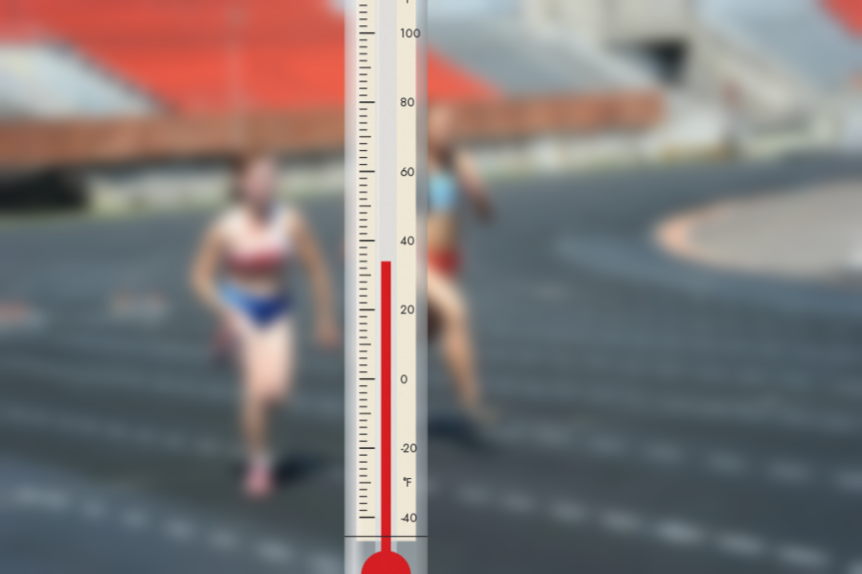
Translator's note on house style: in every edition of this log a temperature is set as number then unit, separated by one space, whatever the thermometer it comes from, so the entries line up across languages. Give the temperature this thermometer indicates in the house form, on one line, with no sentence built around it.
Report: 34 °F
